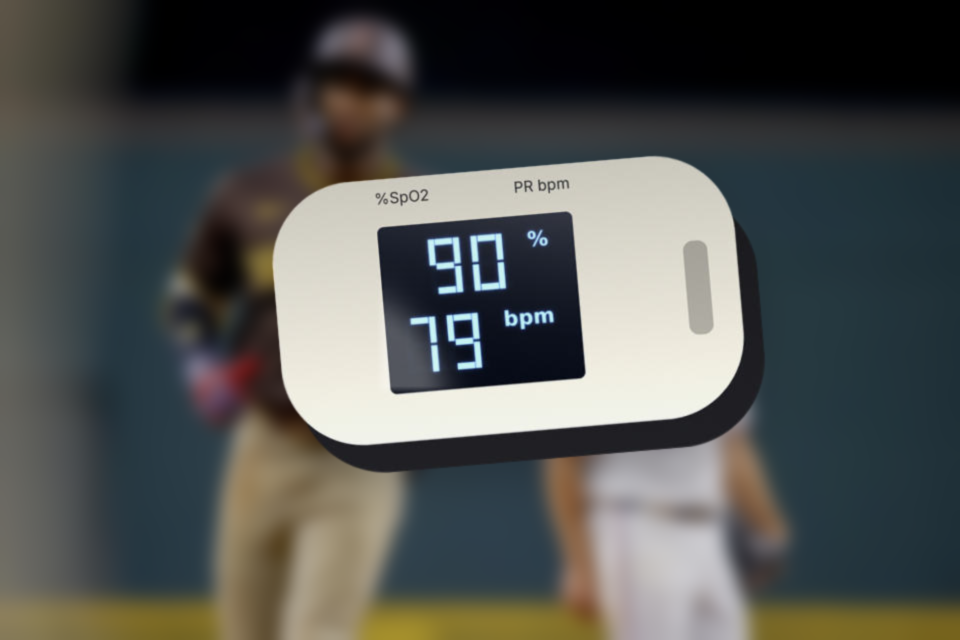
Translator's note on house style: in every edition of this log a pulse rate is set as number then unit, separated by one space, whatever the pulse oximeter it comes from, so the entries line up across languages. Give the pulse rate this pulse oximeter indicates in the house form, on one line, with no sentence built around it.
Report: 79 bpm
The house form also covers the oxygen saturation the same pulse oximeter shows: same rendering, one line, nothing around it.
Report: 90 %
